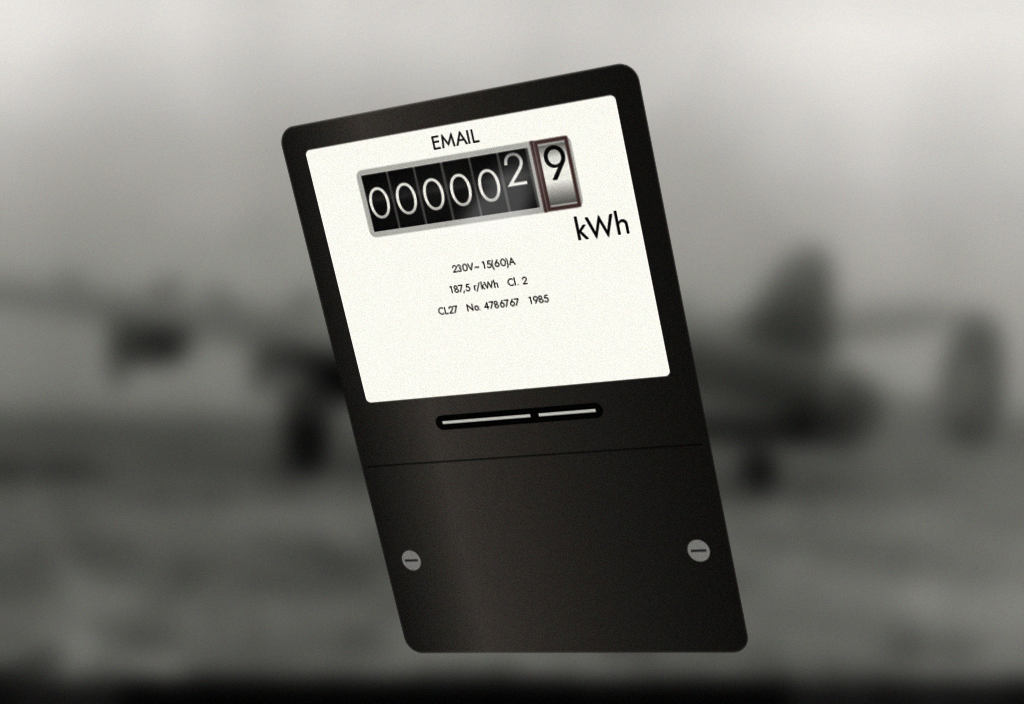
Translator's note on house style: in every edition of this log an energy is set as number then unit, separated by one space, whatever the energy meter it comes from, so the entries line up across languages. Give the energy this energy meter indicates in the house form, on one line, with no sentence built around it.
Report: 2.9 kWh
